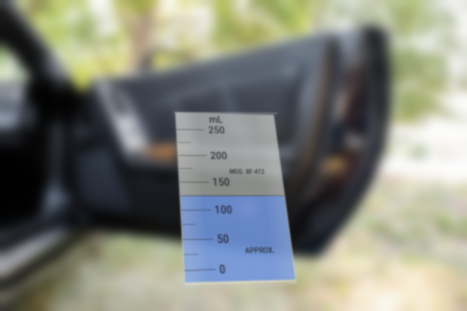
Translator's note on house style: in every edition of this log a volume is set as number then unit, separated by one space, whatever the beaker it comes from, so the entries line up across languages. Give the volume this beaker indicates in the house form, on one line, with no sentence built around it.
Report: 125 mL
